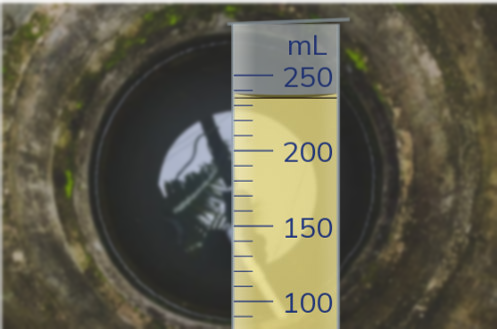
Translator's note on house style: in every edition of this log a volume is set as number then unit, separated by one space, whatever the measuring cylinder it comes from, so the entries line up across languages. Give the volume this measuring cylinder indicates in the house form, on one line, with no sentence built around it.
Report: 235 mL
